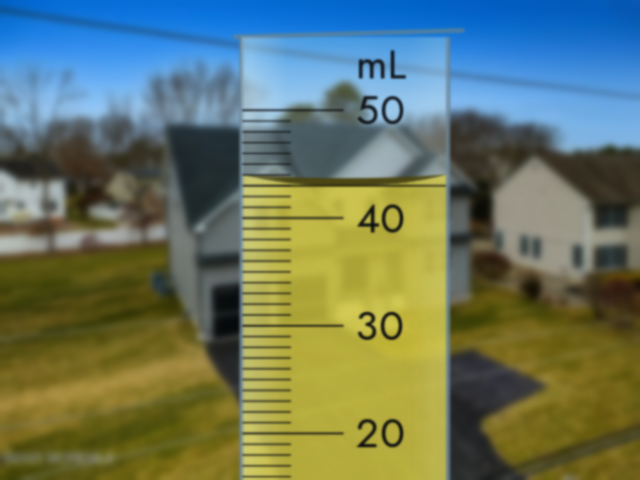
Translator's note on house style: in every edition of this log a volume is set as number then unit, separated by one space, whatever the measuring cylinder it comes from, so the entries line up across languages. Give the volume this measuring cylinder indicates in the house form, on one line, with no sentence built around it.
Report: 43 mL
